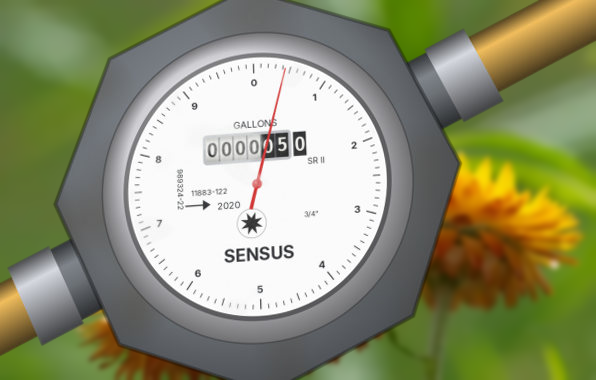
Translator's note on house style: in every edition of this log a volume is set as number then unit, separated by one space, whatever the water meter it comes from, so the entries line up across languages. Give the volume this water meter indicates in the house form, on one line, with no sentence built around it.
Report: 50.4 gal
